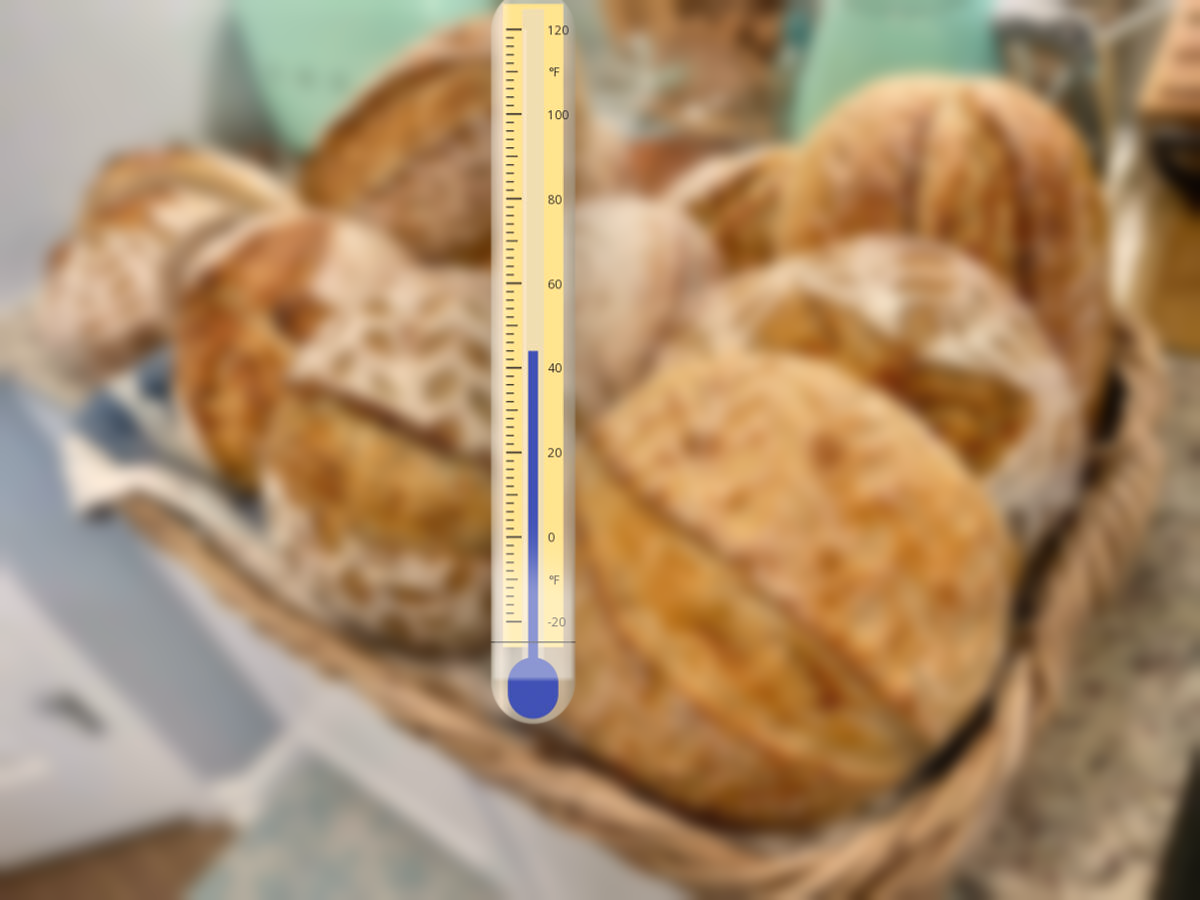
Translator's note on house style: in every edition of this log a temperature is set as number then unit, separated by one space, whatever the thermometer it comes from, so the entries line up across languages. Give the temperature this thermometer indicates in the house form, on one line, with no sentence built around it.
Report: 44 °F
